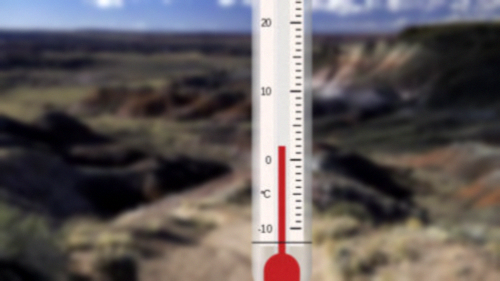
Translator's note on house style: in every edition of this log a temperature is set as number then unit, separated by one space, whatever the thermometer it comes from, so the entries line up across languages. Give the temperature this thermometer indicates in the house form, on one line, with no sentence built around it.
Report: 2 °C
